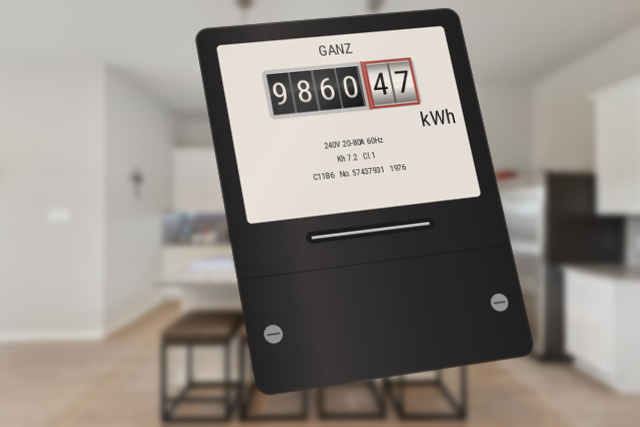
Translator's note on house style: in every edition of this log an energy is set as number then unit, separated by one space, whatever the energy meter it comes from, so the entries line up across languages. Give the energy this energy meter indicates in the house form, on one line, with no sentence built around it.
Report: 9860.47 kWh
